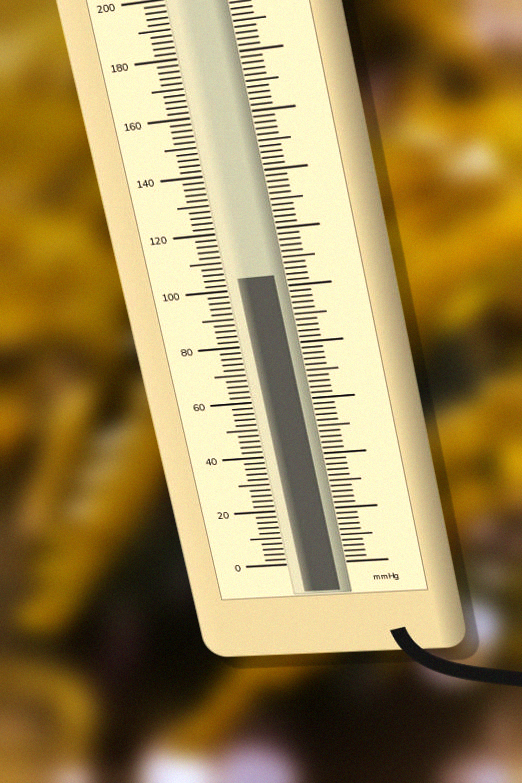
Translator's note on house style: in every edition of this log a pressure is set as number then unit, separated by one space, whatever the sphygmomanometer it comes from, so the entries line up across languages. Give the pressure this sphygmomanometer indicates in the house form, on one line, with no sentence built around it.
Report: 104 mmHg
